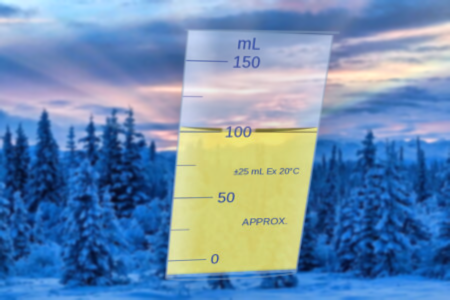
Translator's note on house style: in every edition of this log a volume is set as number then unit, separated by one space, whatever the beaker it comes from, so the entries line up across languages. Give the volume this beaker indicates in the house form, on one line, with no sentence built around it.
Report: 100 mL
